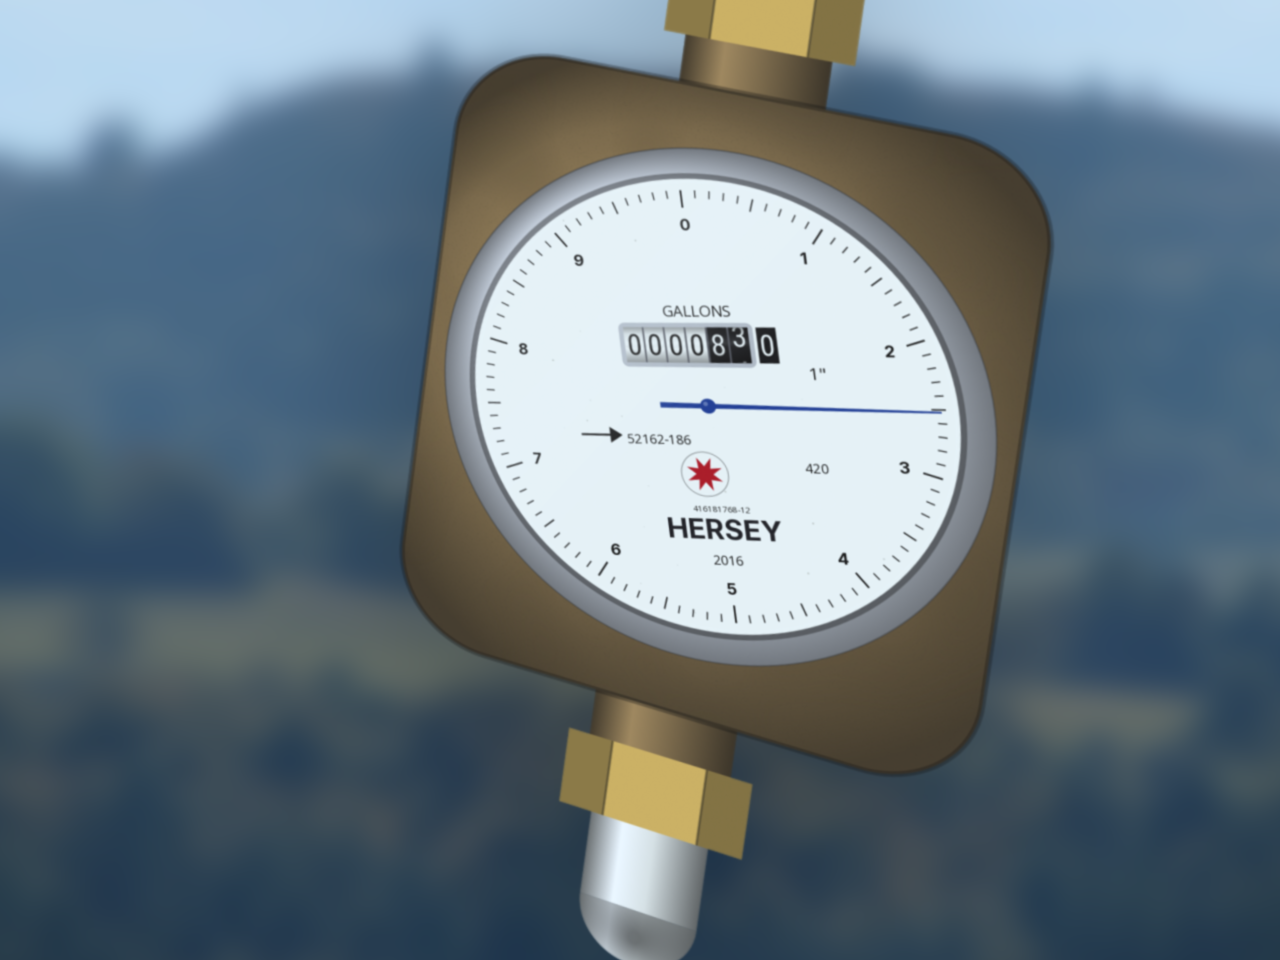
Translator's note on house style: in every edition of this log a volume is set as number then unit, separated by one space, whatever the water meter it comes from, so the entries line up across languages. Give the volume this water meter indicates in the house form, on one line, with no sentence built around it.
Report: 832.5 gal
